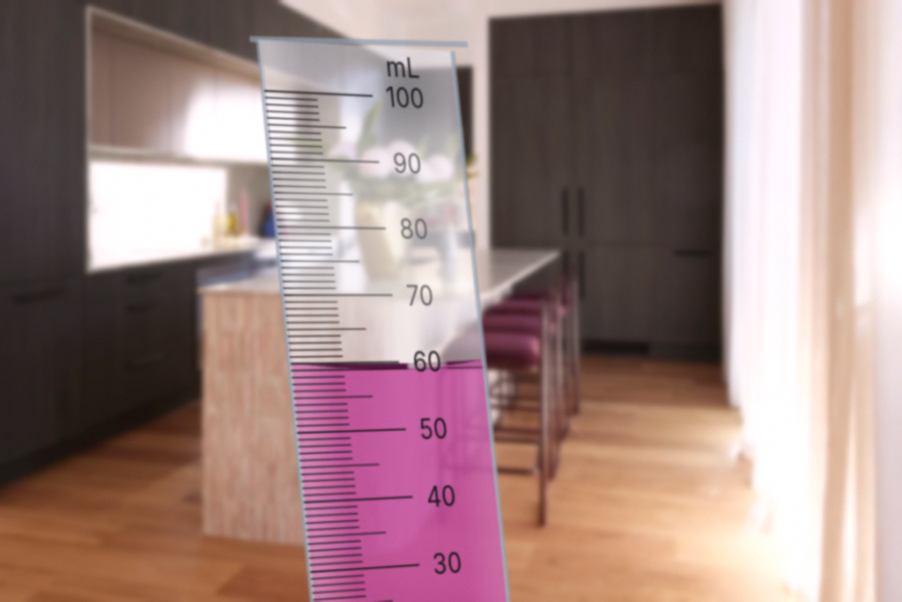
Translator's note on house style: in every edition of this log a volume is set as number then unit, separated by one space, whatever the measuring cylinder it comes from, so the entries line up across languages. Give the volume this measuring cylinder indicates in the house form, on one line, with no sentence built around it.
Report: 59 mL
